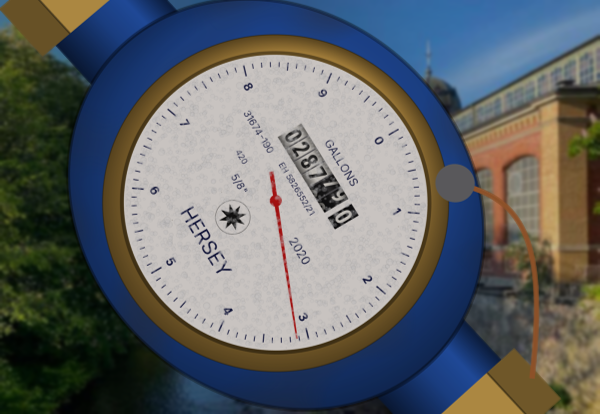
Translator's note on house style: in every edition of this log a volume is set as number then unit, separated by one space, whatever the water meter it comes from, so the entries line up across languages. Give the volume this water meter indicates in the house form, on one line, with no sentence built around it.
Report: 287793.1 gal
